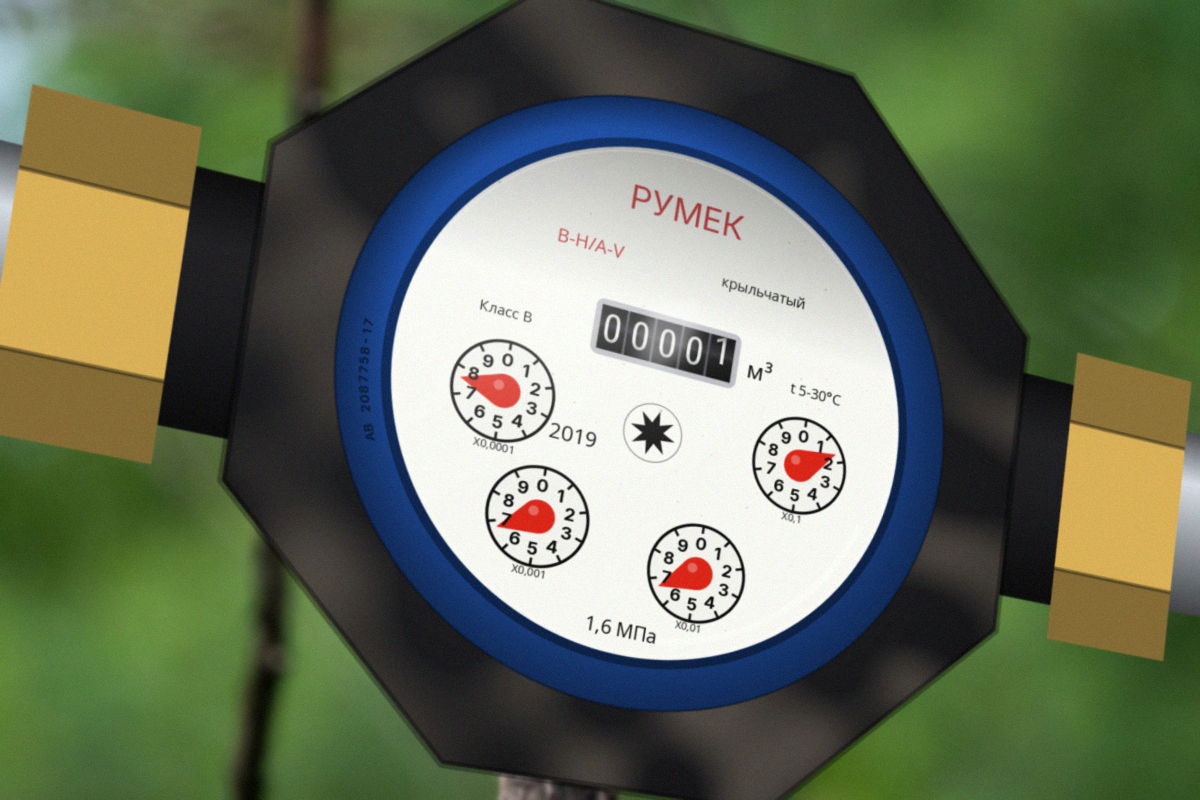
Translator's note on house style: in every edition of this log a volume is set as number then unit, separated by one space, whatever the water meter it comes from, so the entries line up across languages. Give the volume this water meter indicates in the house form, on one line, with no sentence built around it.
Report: 1.1667 m³
